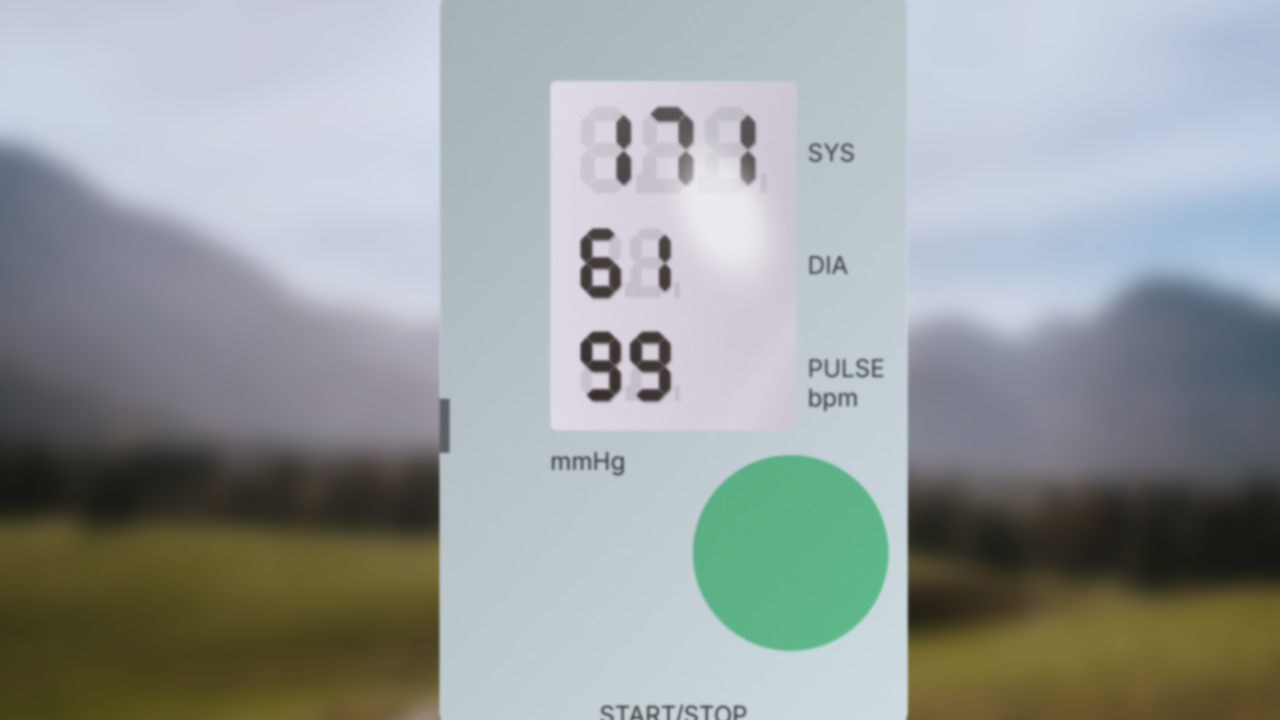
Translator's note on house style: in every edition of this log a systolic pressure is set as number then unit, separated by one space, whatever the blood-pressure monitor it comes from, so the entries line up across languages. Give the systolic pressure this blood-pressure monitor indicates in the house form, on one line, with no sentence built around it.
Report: 171 mmHg
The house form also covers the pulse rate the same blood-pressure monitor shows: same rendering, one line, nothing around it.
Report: 99 bpm
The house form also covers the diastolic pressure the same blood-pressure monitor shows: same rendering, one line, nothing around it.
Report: 61 mmHg
